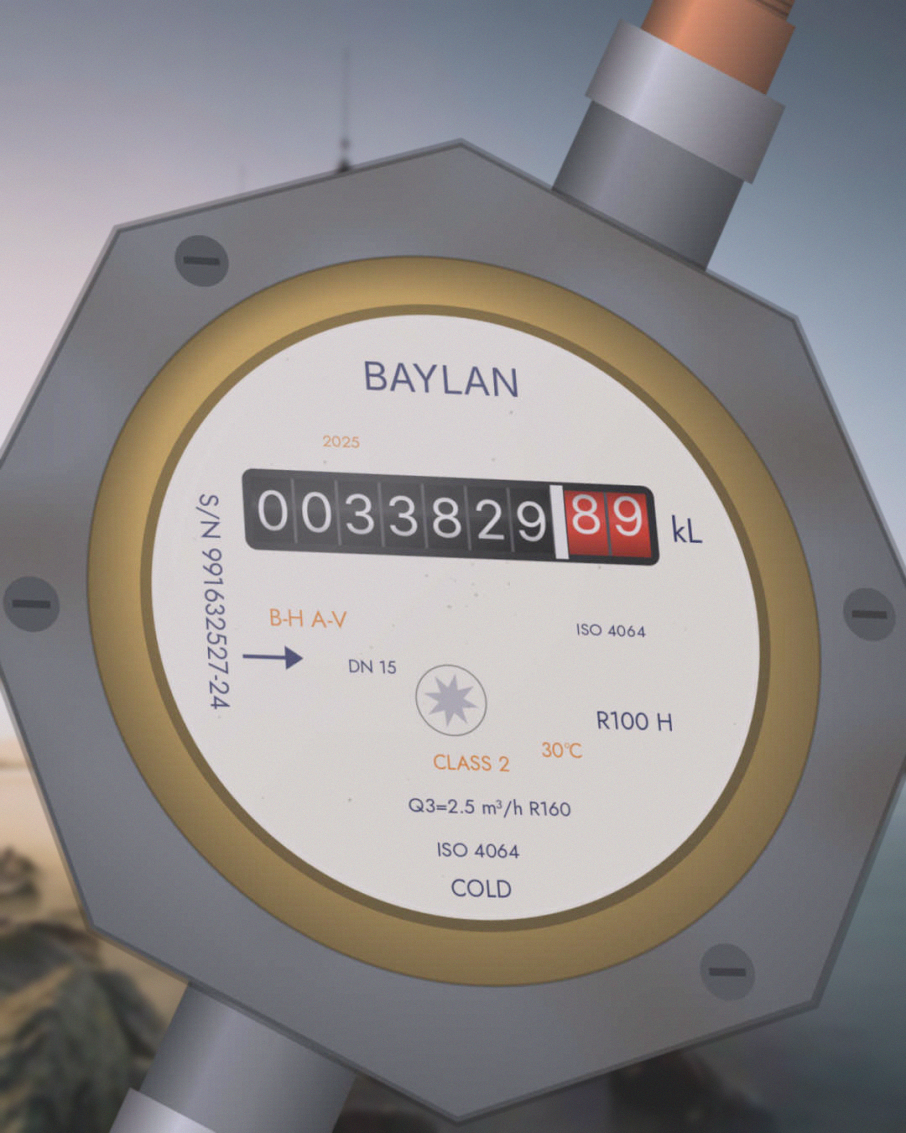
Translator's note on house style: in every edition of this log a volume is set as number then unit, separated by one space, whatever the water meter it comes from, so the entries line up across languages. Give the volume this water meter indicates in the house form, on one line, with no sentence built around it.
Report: 33829.89 kL
